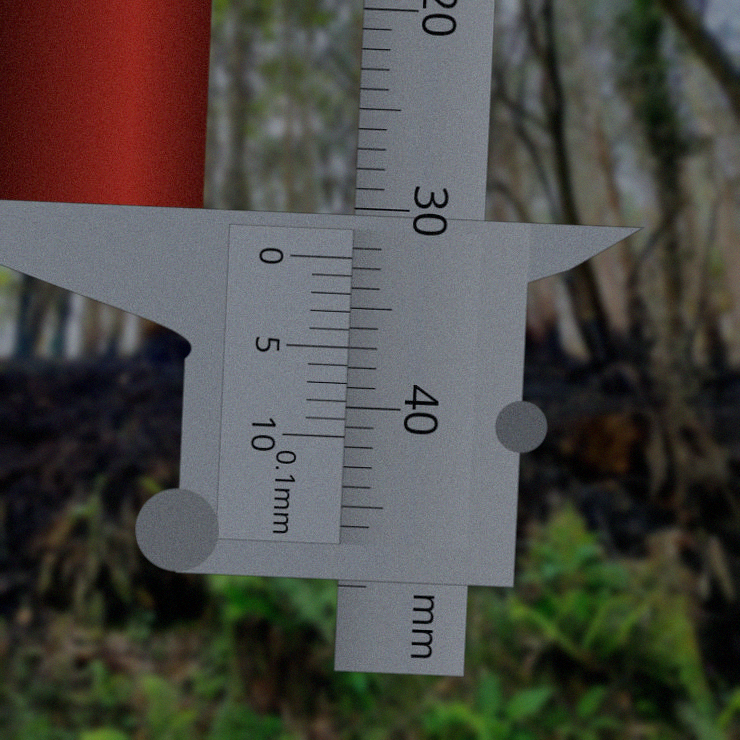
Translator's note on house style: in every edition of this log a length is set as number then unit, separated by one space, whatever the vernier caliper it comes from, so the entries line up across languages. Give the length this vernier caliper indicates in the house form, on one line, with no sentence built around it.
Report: 32.5 mm
